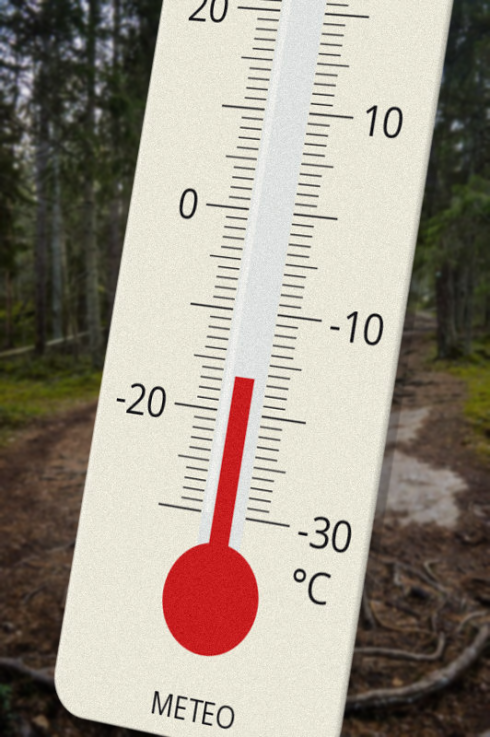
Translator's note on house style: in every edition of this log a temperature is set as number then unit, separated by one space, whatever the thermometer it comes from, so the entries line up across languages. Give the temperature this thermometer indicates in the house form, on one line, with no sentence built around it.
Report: -16.5 °C
